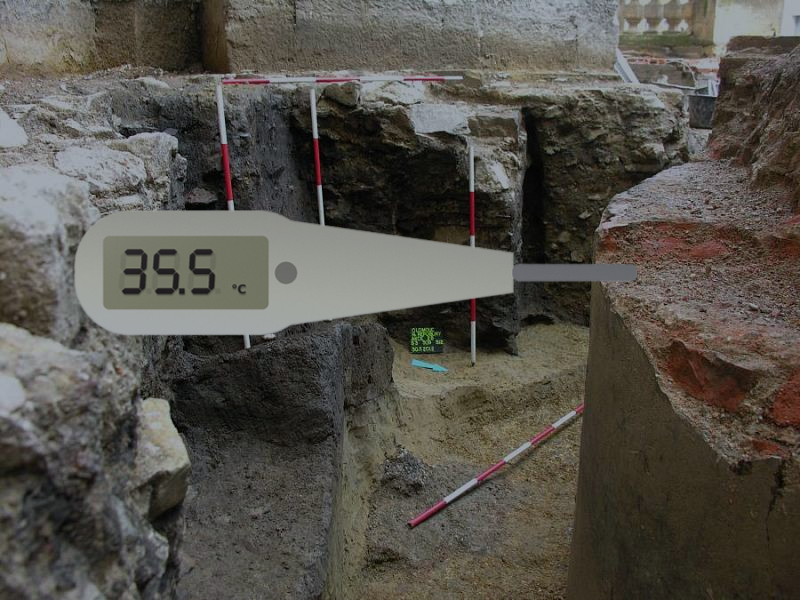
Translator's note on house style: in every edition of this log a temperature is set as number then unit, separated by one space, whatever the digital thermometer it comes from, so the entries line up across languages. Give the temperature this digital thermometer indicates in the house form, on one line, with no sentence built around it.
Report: 35.5 °C
